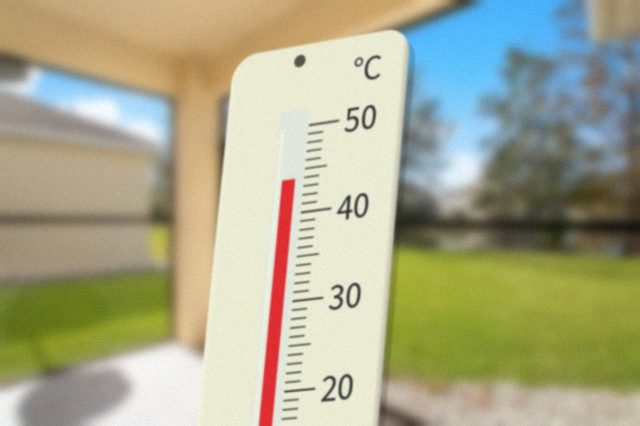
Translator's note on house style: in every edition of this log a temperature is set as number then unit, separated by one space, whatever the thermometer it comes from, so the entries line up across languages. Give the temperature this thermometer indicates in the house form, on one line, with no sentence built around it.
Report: 44 °C
